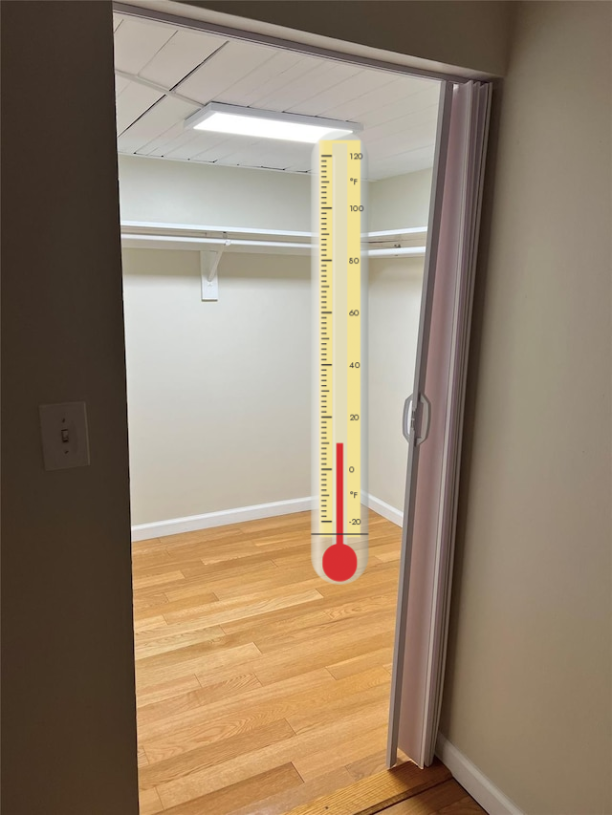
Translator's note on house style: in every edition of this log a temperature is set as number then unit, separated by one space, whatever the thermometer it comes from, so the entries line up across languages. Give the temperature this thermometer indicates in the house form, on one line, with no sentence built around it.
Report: 10 °F
